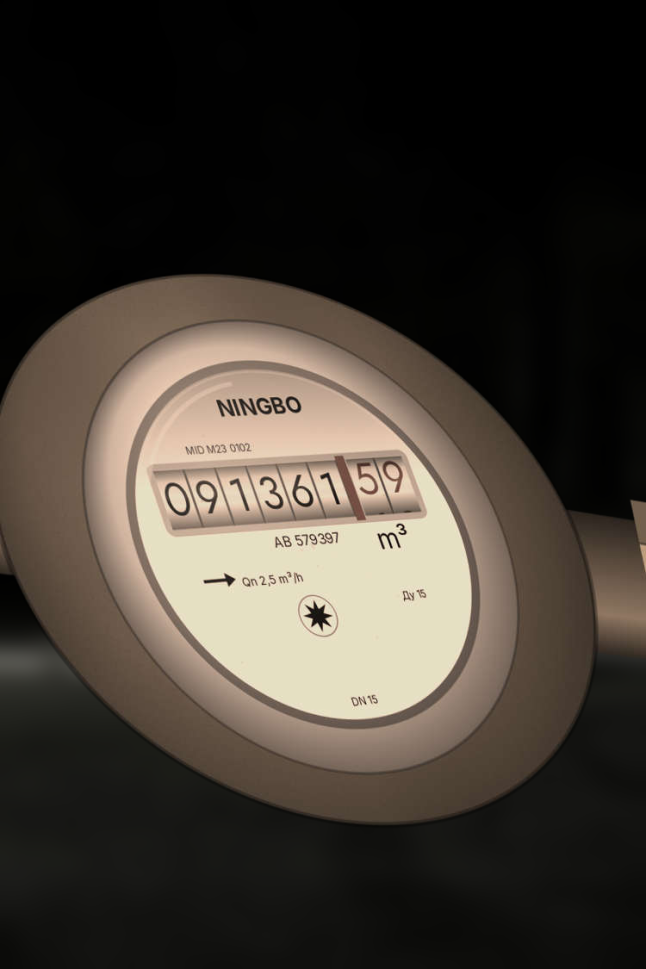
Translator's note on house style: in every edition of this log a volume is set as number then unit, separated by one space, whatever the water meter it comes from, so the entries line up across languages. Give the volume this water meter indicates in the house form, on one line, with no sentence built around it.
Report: 91361.59 m³
